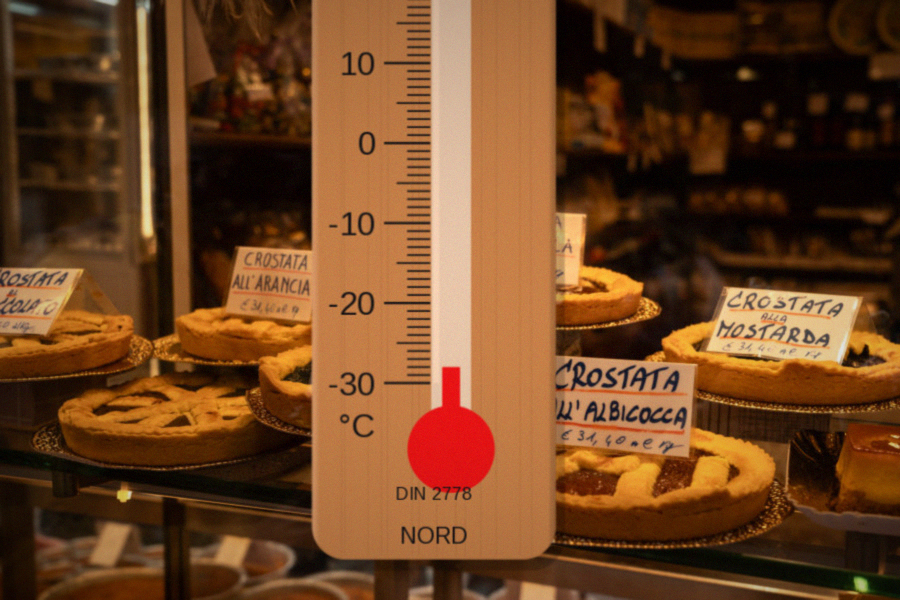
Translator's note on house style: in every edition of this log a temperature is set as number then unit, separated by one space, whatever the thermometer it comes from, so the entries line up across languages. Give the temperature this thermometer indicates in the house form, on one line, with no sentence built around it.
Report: -28 °C
